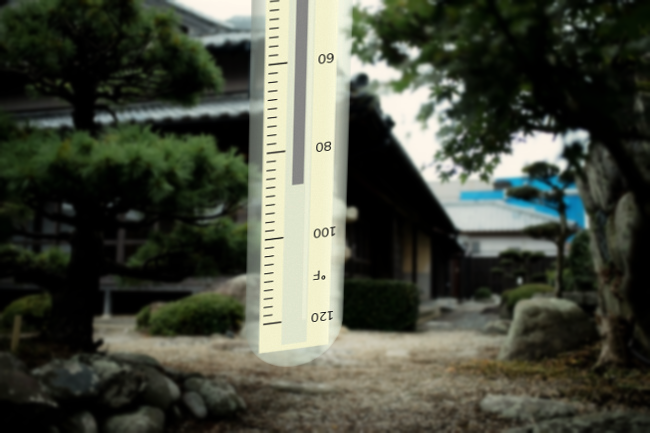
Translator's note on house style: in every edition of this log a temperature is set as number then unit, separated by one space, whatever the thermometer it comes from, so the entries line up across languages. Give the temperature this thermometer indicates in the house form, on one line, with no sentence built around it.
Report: 88 °F
